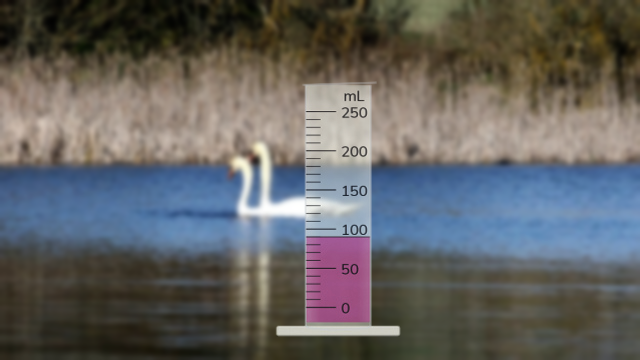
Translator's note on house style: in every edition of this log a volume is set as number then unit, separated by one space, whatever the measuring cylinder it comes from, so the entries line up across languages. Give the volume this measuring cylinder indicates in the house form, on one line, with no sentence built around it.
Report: 90 mL
